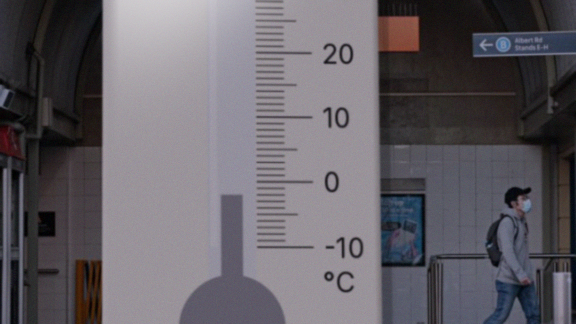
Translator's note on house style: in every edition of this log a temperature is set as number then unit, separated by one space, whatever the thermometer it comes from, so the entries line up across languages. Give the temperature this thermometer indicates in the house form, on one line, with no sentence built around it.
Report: -2 °C
